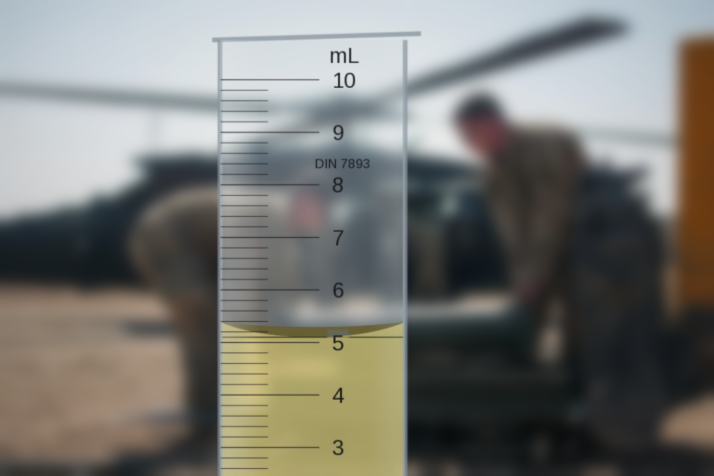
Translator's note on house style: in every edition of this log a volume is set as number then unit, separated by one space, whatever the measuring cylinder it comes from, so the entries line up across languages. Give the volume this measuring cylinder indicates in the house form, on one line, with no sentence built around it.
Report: 5.1 mL
